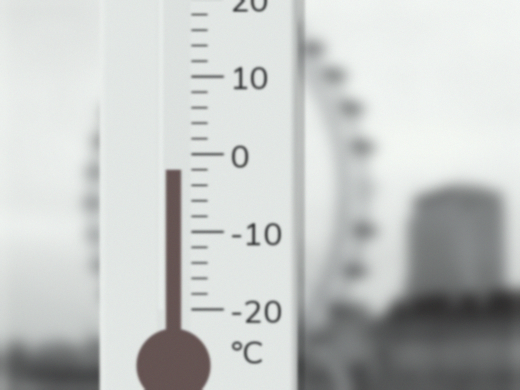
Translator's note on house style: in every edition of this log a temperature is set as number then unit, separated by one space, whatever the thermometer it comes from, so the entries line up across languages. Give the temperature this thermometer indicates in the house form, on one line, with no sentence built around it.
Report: -2 °C
